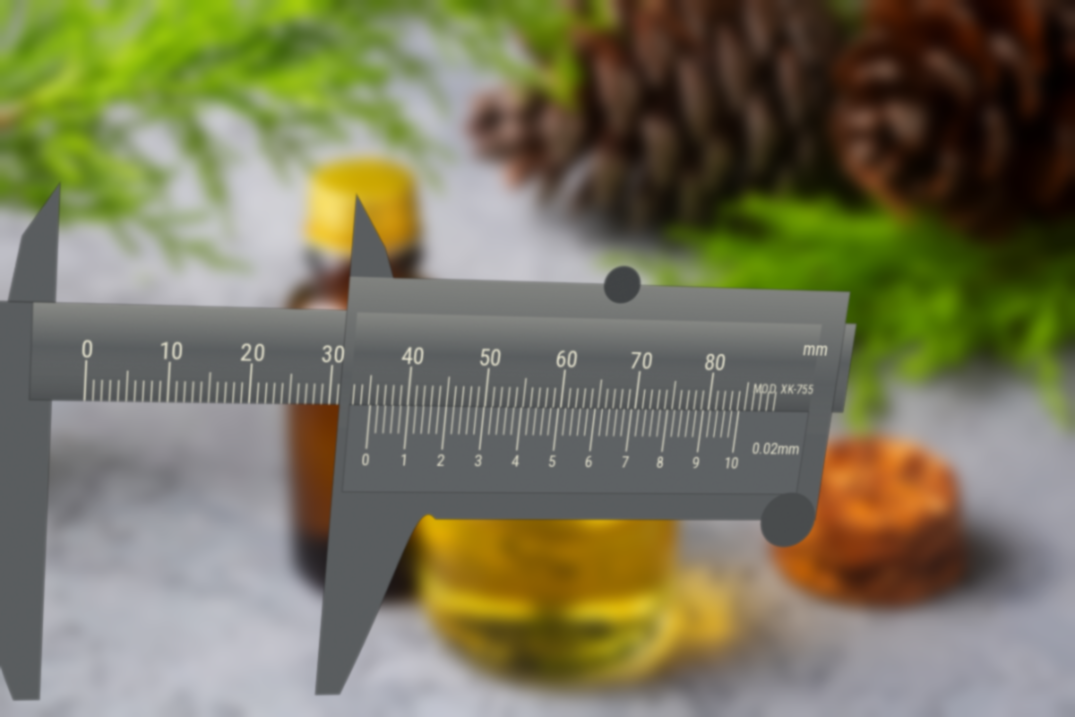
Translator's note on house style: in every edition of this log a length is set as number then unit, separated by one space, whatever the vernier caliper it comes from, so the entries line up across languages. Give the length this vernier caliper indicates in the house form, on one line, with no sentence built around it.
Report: 35.2 mm
